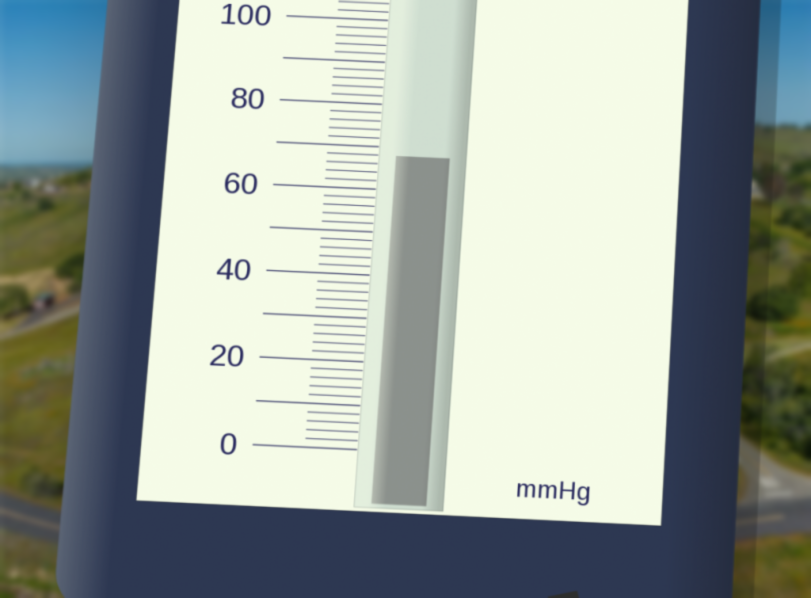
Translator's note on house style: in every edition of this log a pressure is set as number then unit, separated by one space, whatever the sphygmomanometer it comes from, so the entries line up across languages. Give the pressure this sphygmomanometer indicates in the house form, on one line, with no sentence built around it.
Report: 68 mmHg
